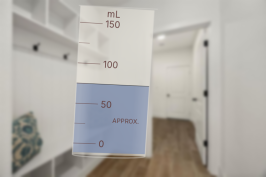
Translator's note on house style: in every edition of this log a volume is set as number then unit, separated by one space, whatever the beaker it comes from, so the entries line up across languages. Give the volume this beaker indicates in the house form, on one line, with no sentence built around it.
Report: 75 mL
